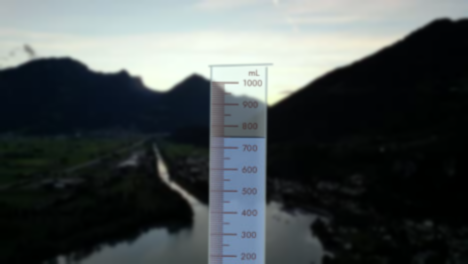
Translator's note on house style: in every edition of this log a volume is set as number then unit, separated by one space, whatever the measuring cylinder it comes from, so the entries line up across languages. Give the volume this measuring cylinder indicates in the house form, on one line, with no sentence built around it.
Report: 750 mL
